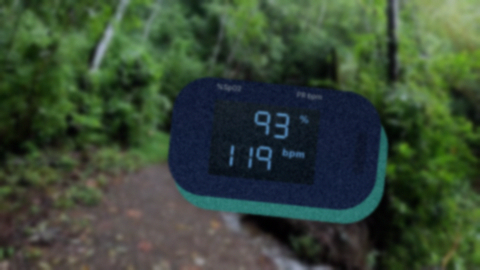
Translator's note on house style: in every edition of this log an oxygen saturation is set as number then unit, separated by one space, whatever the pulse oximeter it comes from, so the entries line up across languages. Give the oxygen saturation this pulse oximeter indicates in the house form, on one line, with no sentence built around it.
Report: 93 %
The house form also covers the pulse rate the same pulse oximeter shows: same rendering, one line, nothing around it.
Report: 119 bpm
